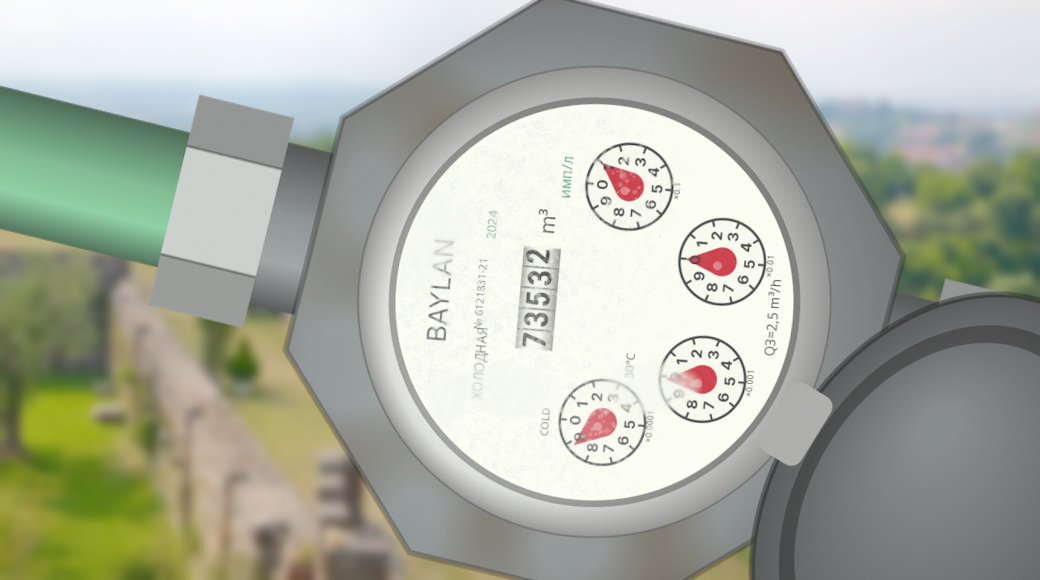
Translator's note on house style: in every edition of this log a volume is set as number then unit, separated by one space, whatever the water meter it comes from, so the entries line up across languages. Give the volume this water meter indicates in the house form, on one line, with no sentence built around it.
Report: 73532.0998 m³
